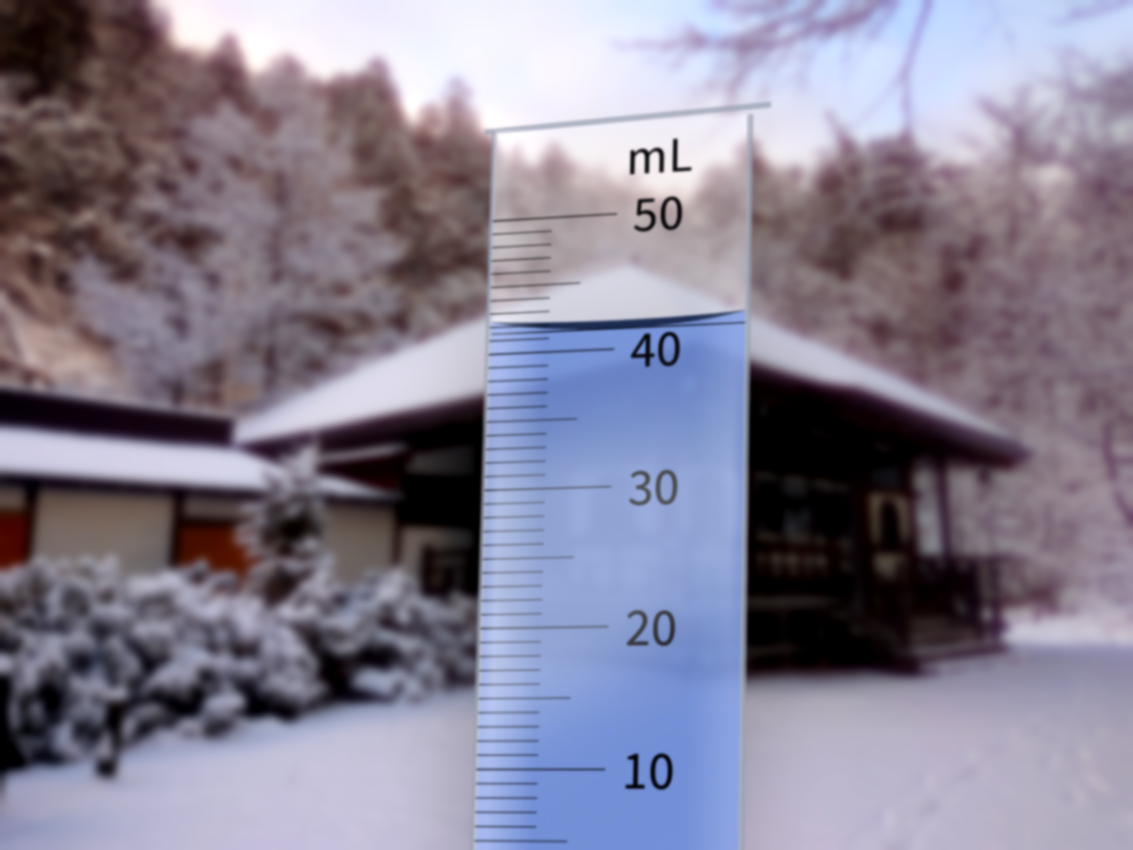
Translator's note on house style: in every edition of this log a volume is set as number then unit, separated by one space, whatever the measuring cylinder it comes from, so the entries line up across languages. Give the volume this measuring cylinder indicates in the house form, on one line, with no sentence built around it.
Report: 41.5 mL
